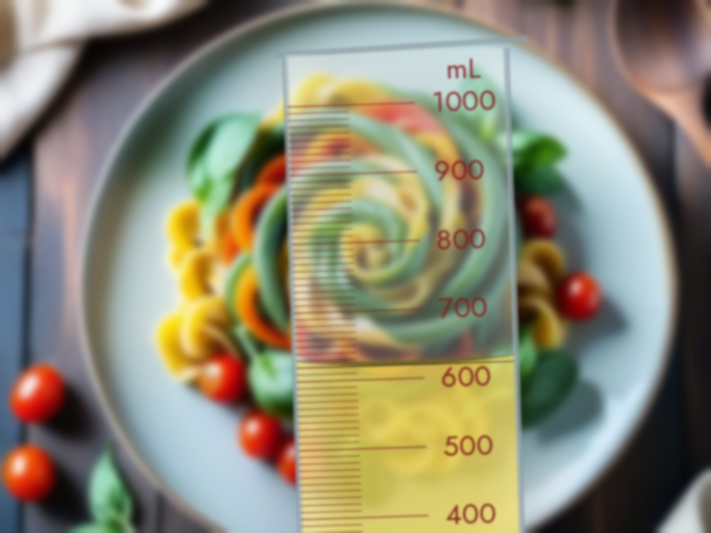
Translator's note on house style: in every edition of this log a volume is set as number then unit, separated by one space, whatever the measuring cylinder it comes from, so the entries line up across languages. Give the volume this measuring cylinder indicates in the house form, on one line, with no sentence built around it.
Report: 620 mL
